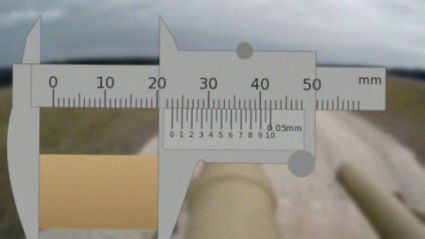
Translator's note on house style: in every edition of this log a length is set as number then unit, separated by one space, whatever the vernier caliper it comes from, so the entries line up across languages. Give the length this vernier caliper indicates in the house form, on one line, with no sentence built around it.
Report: 23.0 mm
